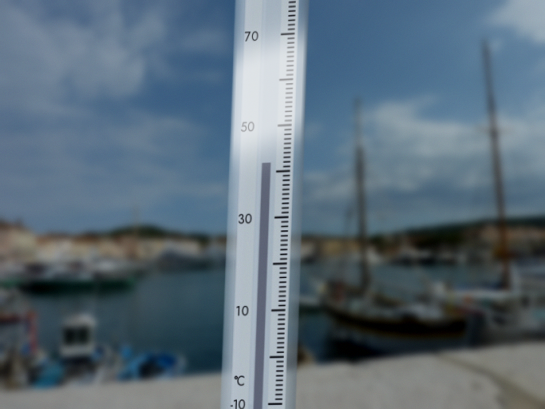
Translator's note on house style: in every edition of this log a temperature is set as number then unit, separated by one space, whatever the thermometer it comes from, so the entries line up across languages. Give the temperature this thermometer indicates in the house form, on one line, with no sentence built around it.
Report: 42 °C
